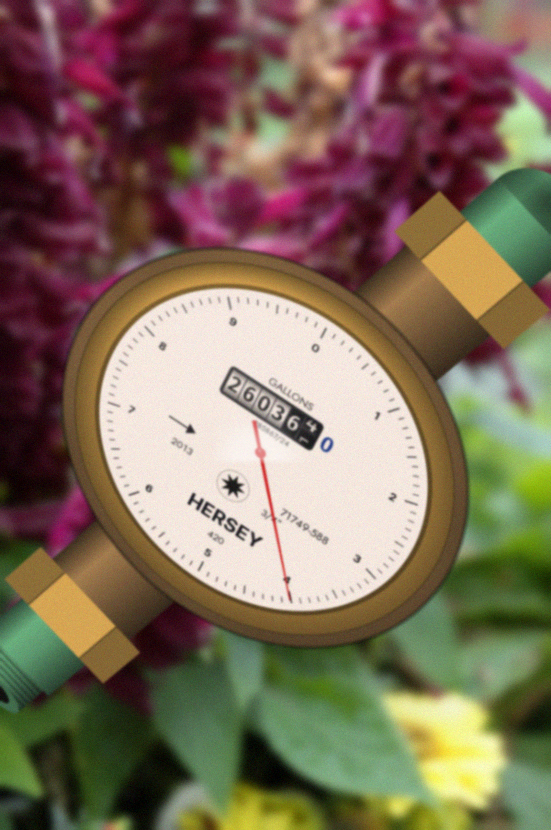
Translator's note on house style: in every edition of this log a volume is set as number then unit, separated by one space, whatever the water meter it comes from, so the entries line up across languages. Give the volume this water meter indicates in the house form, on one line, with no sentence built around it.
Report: 2603644.0 gal
